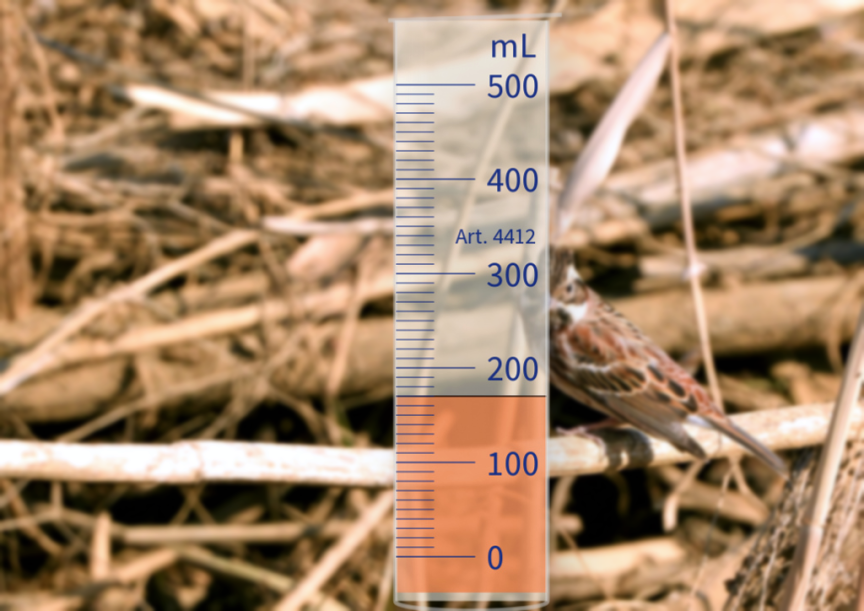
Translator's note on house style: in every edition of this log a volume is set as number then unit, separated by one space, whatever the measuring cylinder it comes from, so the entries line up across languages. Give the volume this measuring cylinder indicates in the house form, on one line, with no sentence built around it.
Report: 170 mL
